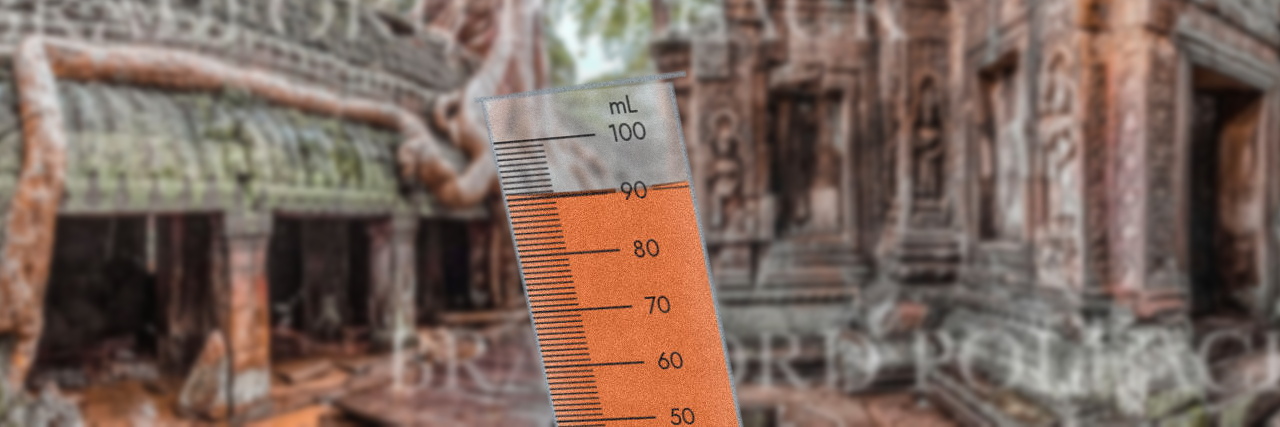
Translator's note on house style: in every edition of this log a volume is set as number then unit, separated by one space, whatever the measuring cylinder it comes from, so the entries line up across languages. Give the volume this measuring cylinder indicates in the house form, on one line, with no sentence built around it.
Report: 90 mL
